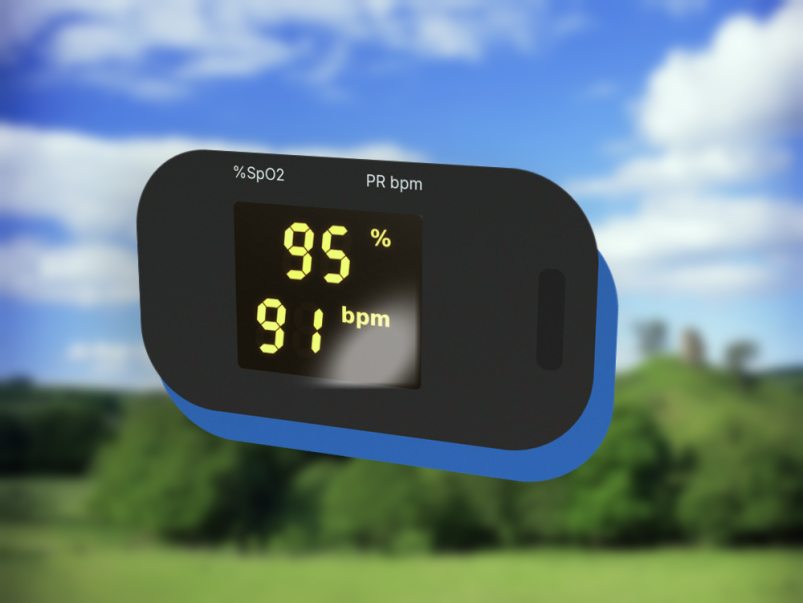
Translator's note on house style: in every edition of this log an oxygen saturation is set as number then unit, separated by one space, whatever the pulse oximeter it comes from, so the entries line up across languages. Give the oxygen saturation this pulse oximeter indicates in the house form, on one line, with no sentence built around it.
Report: 95 %
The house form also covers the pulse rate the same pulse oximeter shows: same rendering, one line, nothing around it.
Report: 91 bpm
